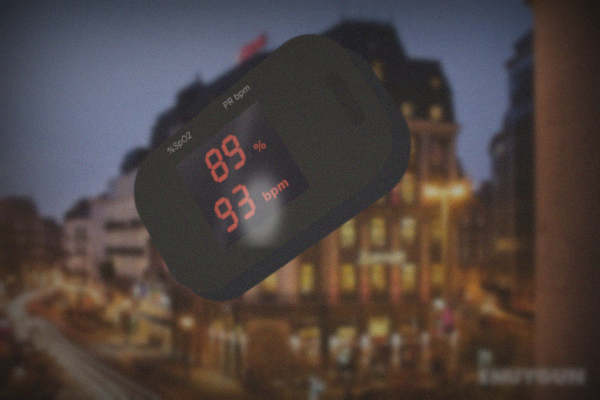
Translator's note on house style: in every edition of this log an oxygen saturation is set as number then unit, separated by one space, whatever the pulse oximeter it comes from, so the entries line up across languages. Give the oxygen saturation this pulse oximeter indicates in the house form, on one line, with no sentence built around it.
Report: 89 %
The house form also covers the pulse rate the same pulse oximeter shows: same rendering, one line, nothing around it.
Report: 93 bpm
